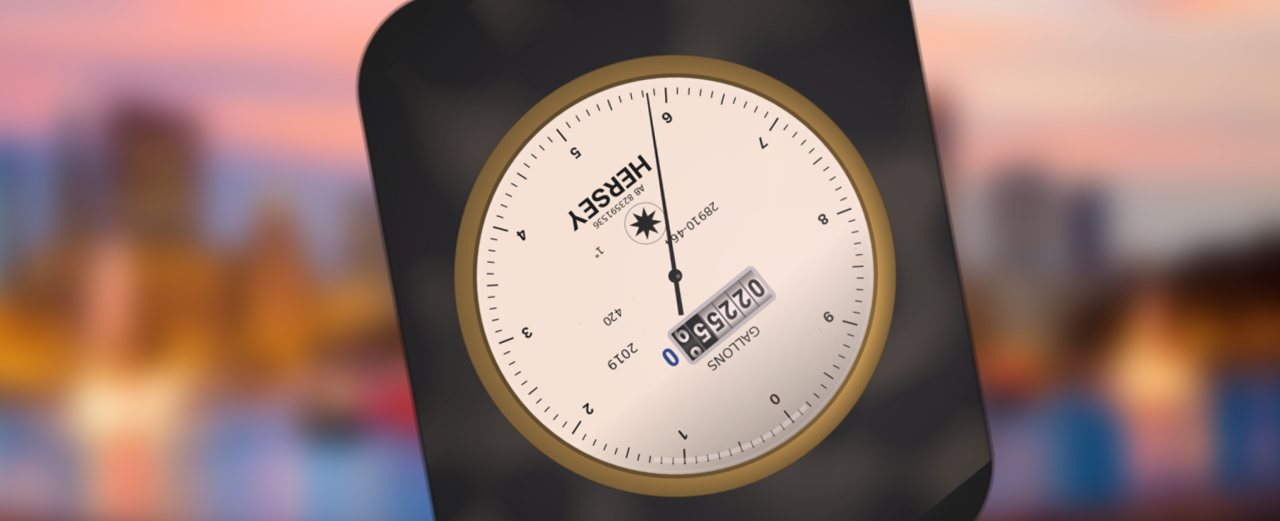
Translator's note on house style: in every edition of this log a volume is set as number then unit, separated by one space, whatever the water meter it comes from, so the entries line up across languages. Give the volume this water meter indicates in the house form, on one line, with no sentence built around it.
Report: 225585.8 gal
